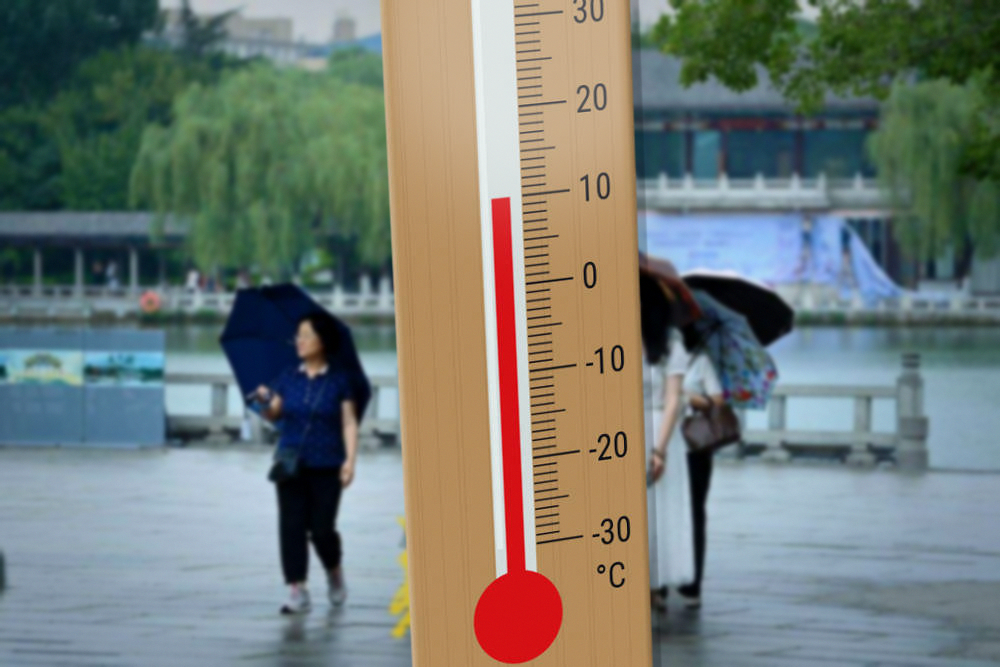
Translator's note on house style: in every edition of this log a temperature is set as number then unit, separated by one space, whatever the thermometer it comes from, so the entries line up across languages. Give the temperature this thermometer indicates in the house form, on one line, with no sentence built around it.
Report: 10 °C
